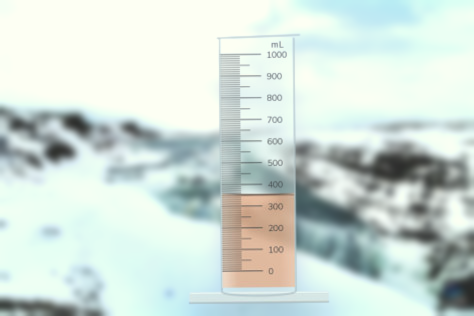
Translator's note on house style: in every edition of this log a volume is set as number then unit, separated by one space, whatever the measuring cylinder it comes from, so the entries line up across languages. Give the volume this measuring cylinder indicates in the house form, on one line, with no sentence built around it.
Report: 350 mL
